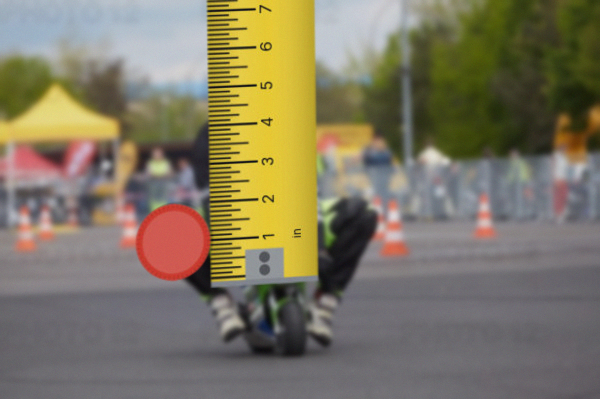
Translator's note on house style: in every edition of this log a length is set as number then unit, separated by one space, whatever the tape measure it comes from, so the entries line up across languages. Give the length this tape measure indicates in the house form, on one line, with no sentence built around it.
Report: 2 in
